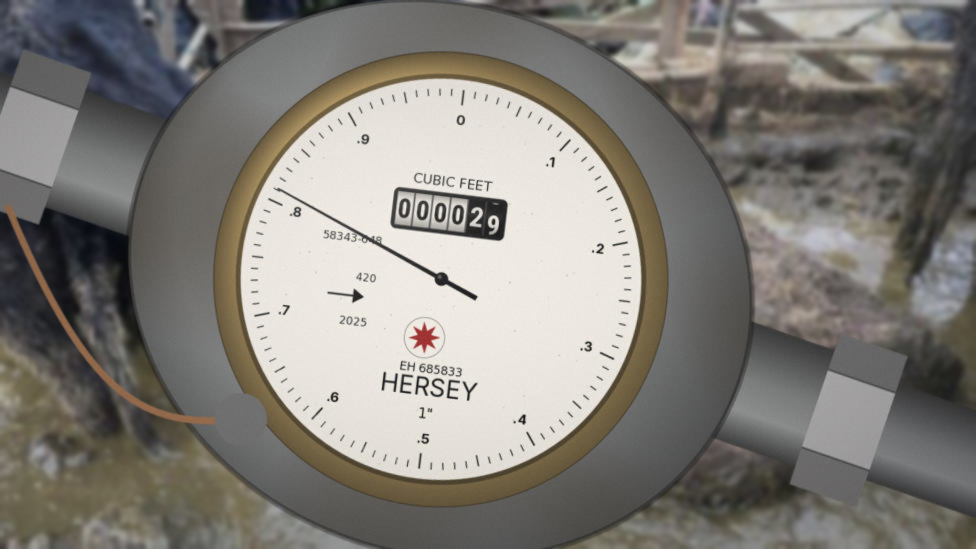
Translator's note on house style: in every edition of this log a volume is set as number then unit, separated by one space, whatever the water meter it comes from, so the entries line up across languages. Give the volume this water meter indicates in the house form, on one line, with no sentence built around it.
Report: 28.81 ft³
